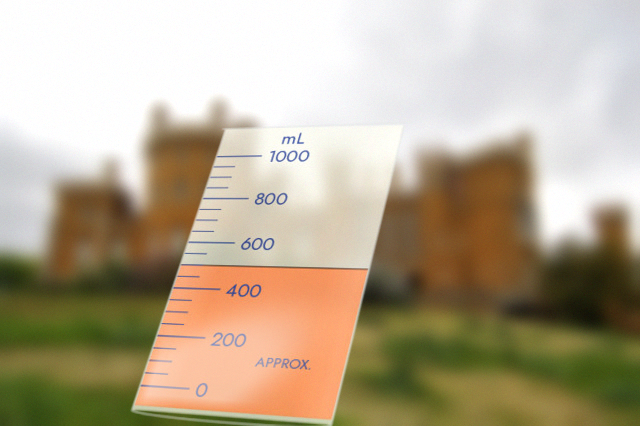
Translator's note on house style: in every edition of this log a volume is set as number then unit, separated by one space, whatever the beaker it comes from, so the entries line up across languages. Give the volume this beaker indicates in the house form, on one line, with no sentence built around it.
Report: 500 mL
